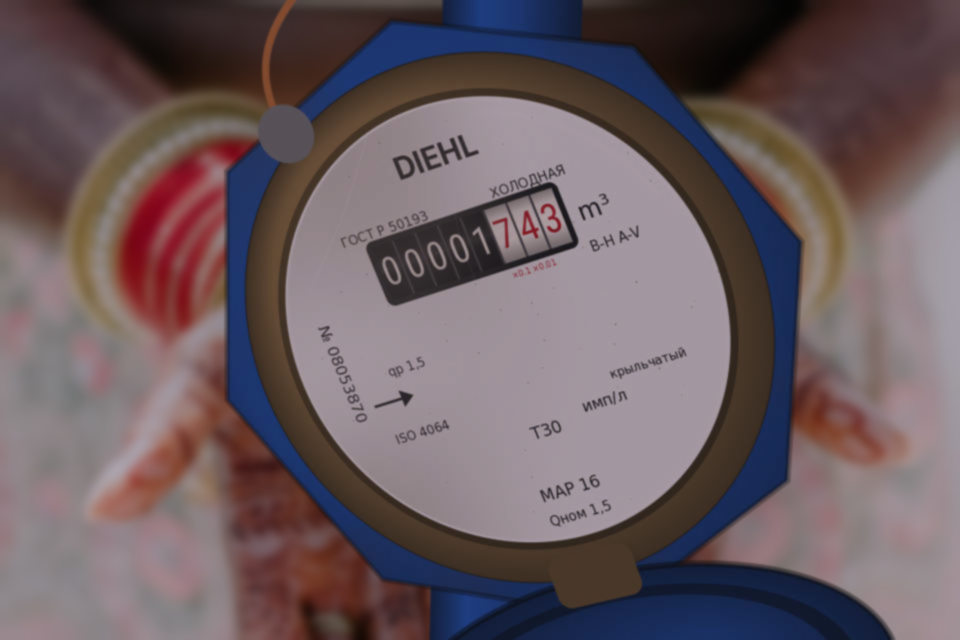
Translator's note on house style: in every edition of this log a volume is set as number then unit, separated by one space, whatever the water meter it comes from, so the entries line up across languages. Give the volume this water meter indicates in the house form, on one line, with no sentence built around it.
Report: 1.743 m³
